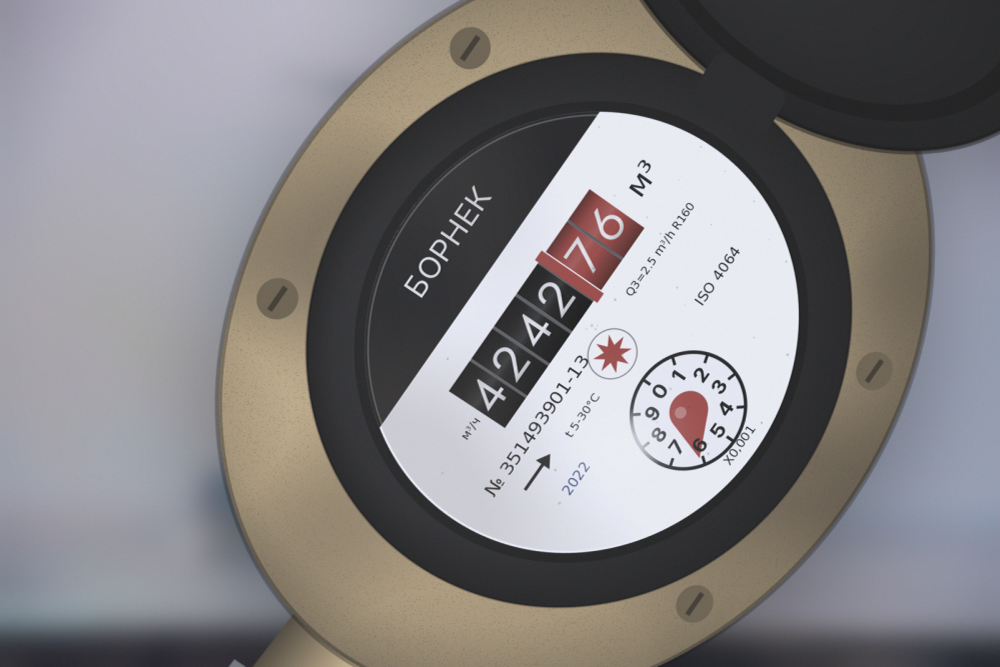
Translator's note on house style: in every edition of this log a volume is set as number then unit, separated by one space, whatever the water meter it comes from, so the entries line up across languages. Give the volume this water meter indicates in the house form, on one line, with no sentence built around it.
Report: 4242.766 m³
